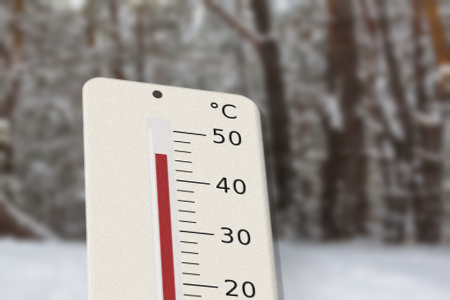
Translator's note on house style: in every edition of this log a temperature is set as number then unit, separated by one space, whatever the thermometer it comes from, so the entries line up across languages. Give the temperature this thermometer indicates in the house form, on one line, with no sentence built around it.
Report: 45 °C
